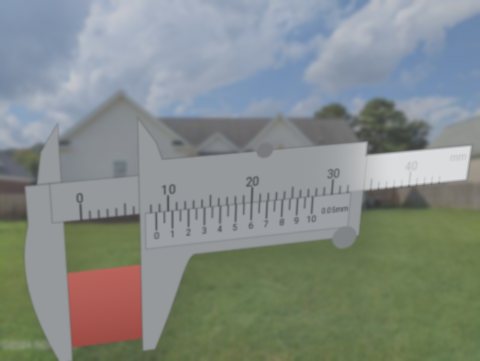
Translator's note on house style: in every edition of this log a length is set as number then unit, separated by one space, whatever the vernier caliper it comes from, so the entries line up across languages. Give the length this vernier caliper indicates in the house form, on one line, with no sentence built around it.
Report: 8.6 mm
